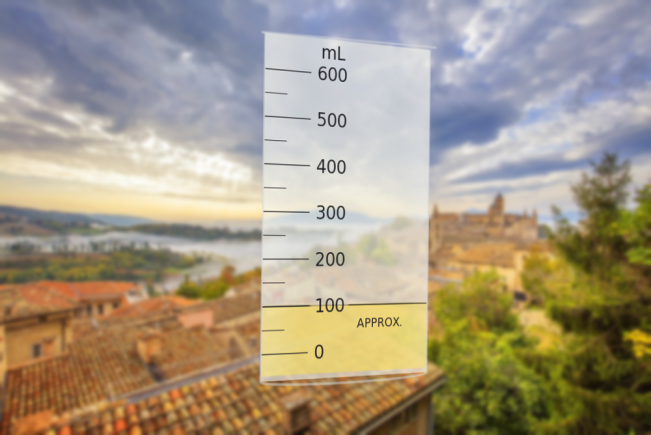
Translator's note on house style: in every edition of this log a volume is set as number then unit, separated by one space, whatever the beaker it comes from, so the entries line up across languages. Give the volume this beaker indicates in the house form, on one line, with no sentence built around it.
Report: 100 mL
